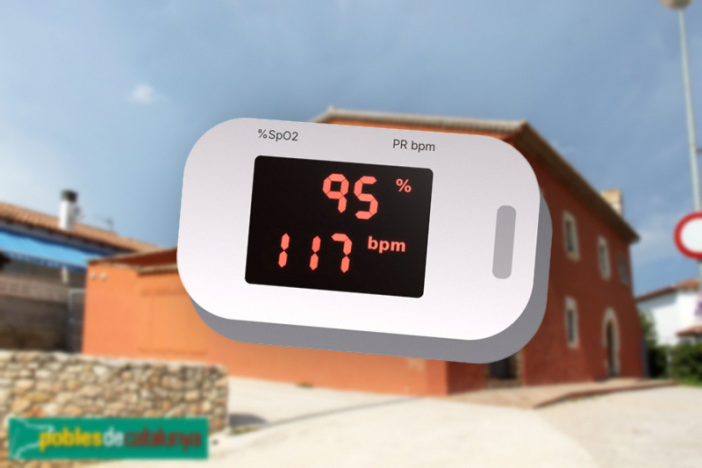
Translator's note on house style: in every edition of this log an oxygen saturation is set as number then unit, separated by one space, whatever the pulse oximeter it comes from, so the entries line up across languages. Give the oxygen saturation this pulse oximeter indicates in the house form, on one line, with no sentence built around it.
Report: 95 %
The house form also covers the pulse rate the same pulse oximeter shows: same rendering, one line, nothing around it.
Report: 117 bpm
